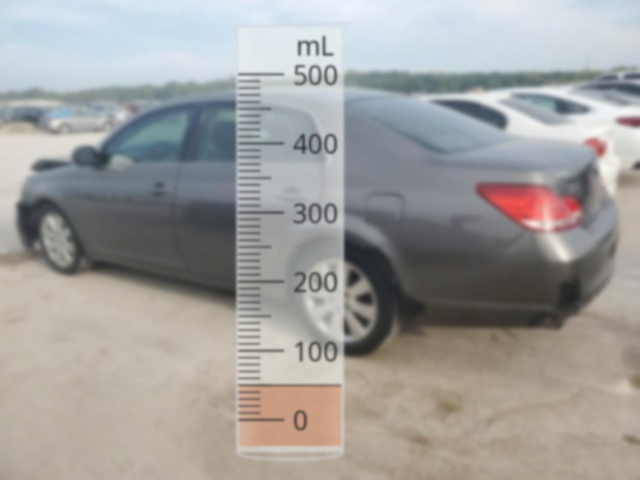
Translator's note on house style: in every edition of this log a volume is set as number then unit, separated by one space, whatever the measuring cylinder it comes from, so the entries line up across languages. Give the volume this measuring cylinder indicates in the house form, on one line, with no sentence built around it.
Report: 50 mL
